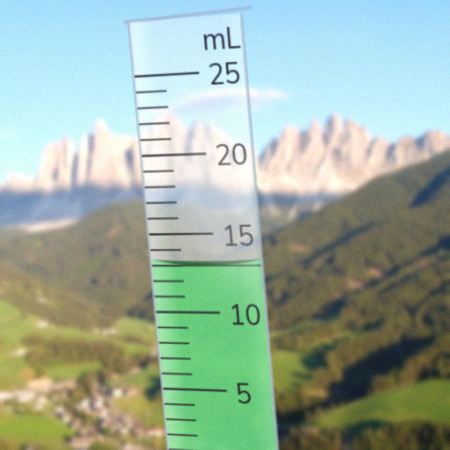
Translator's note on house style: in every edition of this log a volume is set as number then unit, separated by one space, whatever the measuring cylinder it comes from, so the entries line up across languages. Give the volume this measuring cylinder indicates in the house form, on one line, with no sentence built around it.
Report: 13 mL
